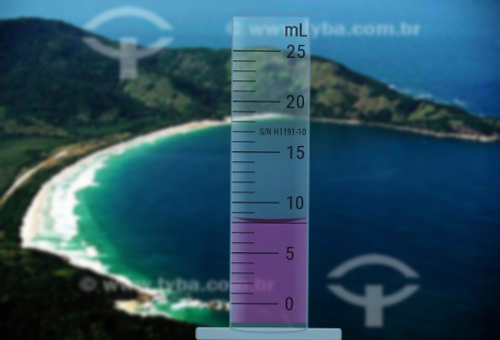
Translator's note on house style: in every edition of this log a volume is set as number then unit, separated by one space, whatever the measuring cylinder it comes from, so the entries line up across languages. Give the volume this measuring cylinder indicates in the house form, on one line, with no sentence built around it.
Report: 8 mL
